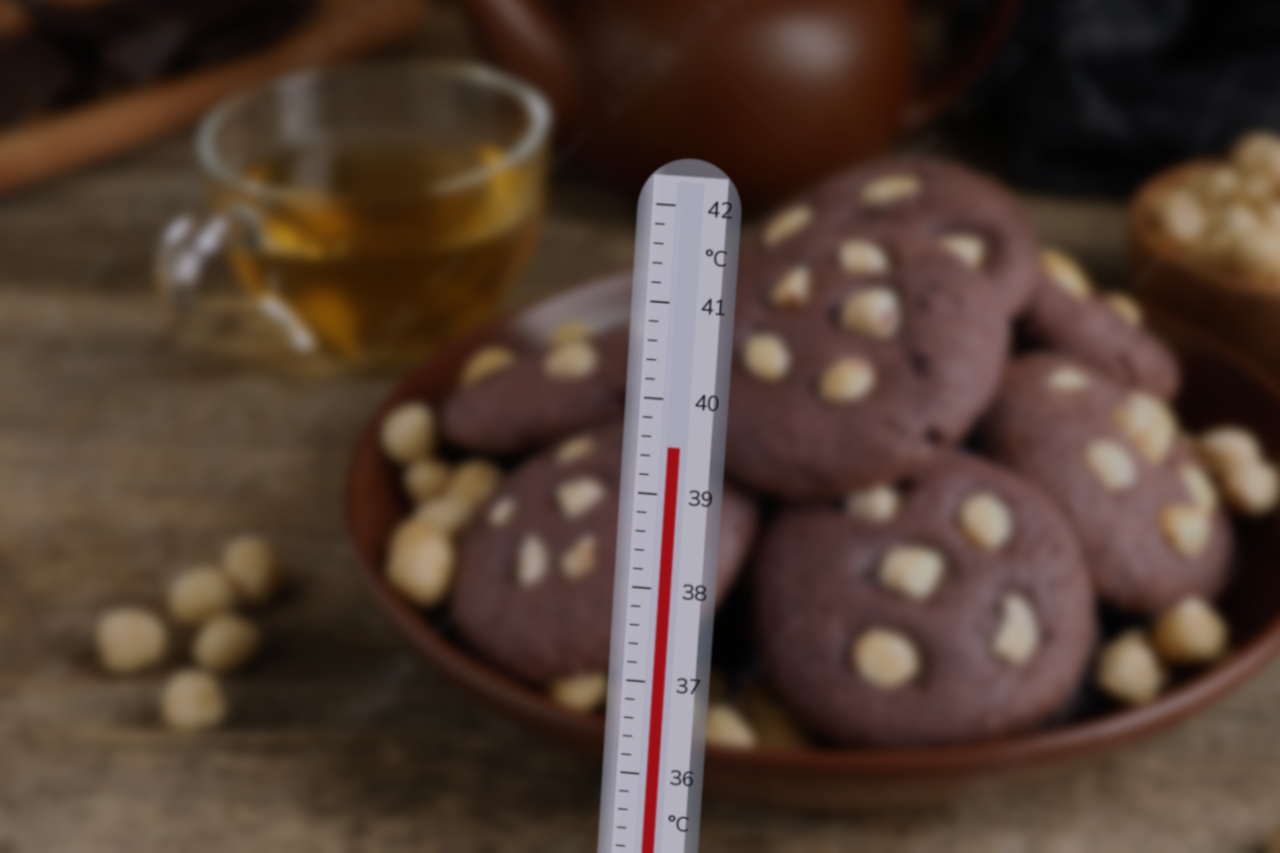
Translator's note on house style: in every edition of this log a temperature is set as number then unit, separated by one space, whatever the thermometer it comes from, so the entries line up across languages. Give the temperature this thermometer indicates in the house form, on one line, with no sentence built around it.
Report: 39.5 °C
